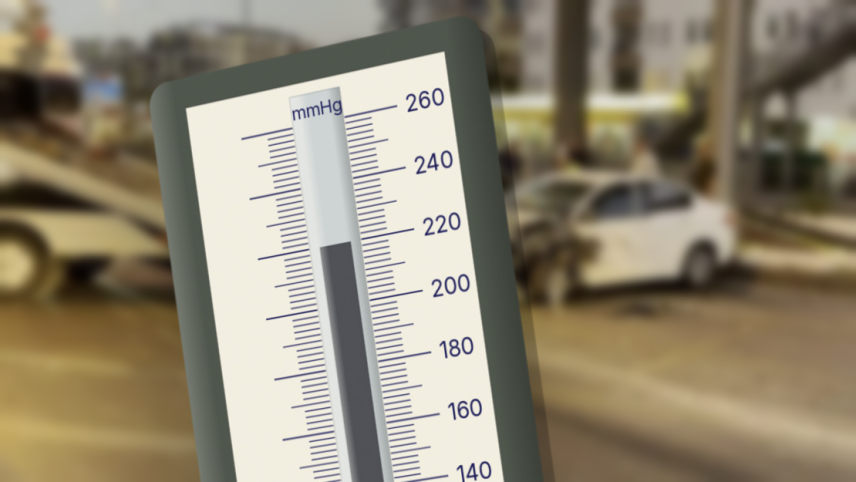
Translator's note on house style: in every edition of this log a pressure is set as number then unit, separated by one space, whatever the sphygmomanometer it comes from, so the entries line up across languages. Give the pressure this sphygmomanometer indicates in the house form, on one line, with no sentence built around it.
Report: 220 mmHg
